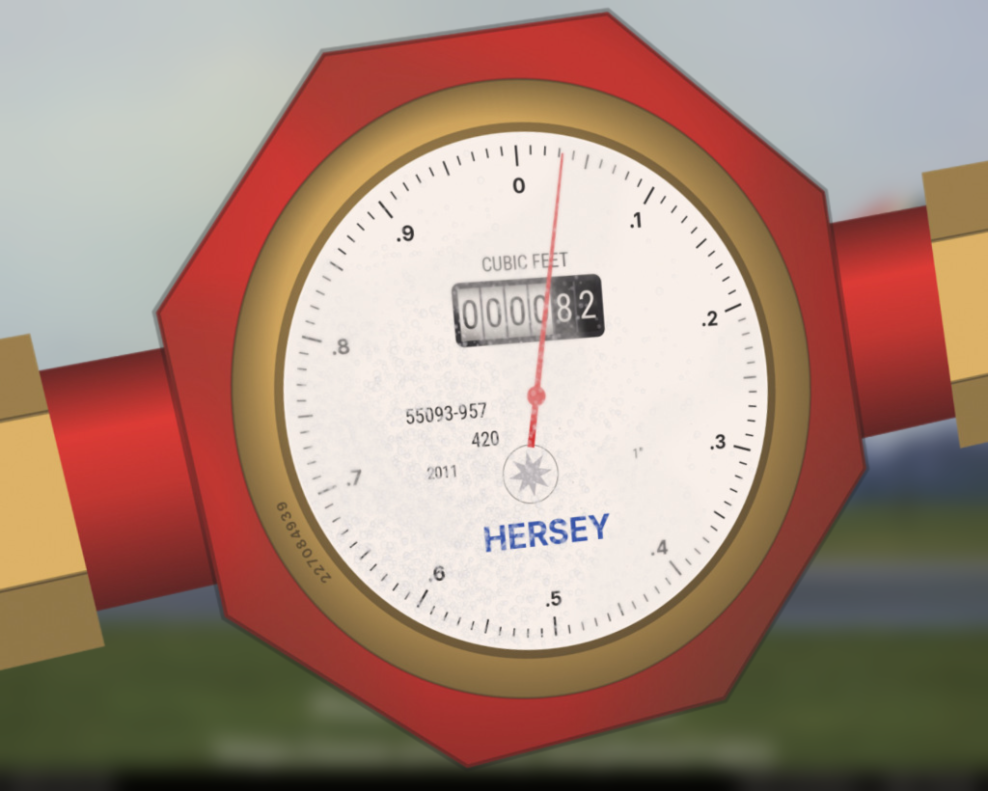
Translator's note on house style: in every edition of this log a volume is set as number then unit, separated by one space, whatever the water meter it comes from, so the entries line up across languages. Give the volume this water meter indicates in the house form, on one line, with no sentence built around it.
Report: 82.03 ft³
